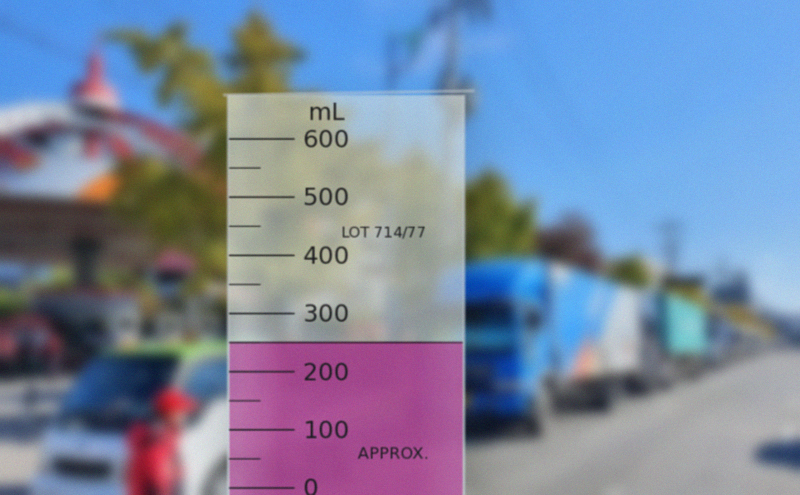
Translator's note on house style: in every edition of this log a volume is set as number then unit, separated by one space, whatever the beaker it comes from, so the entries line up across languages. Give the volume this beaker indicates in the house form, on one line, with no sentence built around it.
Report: 250 mL
